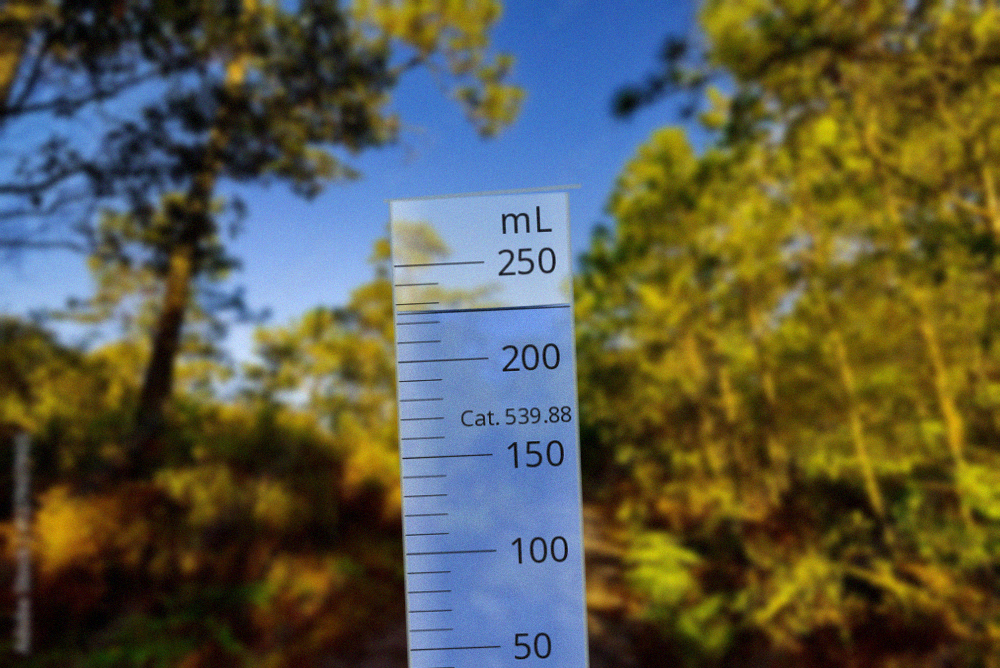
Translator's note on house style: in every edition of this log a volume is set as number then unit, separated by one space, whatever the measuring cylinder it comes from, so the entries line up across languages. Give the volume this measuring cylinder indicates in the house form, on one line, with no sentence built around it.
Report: 225 mL
